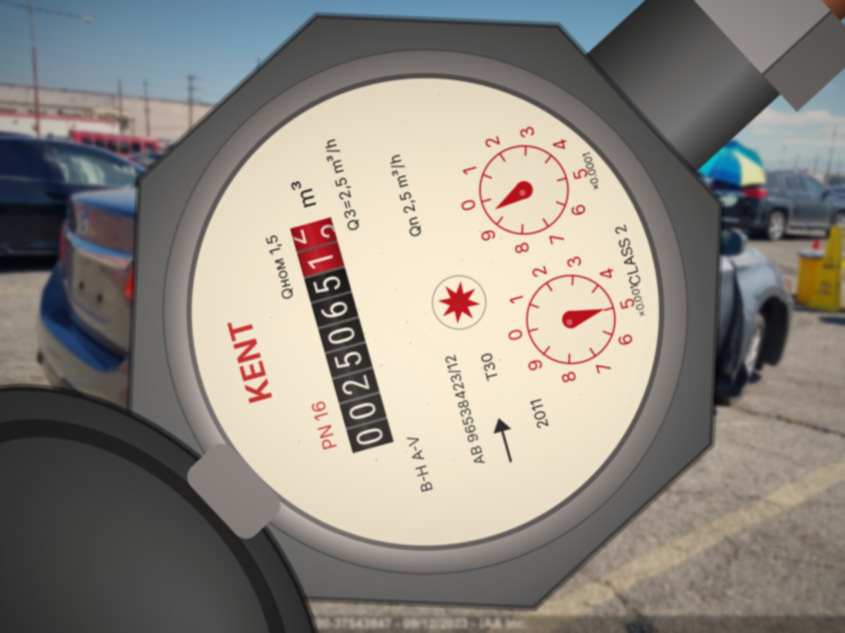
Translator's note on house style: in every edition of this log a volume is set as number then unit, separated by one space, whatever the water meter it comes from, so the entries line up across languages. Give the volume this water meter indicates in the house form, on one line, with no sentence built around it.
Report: 25065.1249 m³
